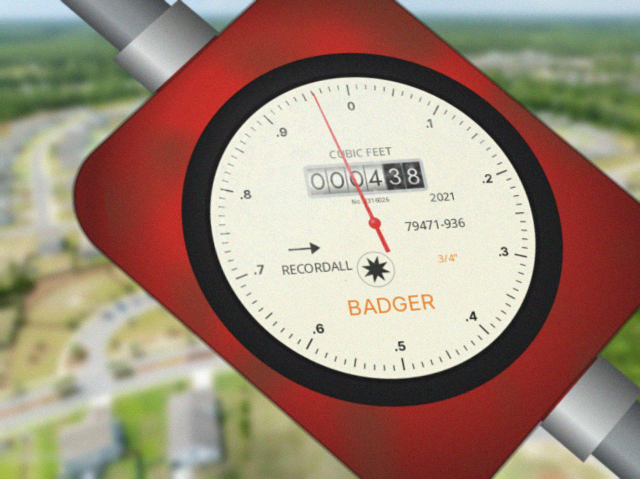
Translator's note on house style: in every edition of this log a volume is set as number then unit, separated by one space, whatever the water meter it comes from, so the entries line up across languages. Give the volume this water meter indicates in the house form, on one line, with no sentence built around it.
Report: 437.96 ft³
